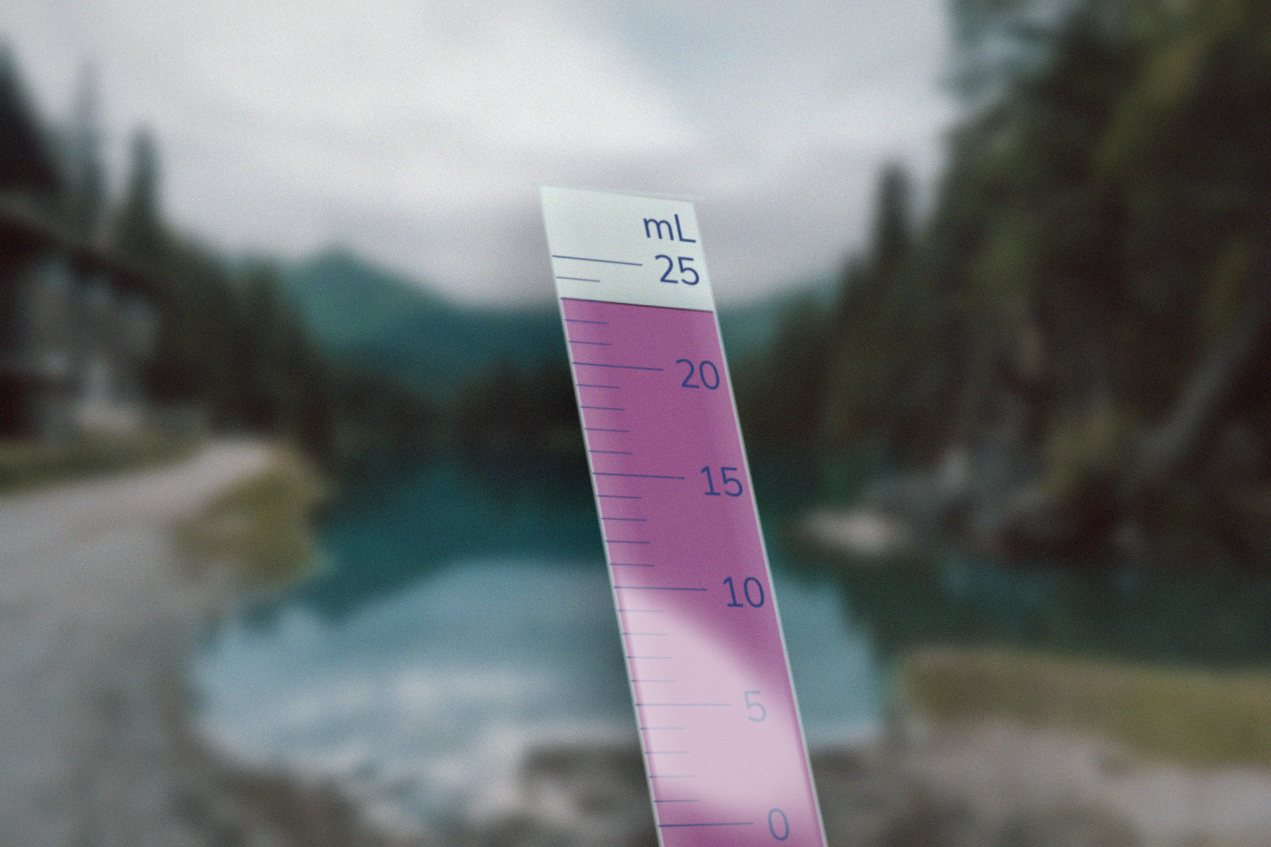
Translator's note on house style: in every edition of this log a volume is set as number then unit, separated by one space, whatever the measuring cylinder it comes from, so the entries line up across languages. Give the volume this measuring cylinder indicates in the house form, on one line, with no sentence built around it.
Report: 23 mL
